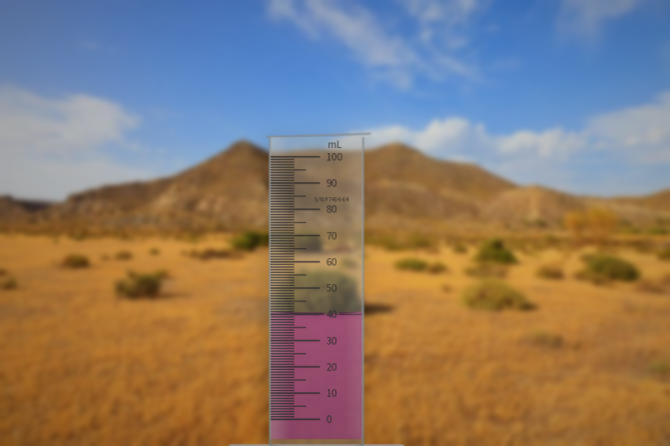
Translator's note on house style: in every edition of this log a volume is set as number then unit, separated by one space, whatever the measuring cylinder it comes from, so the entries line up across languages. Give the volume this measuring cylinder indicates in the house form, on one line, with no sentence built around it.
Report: 40 mL
